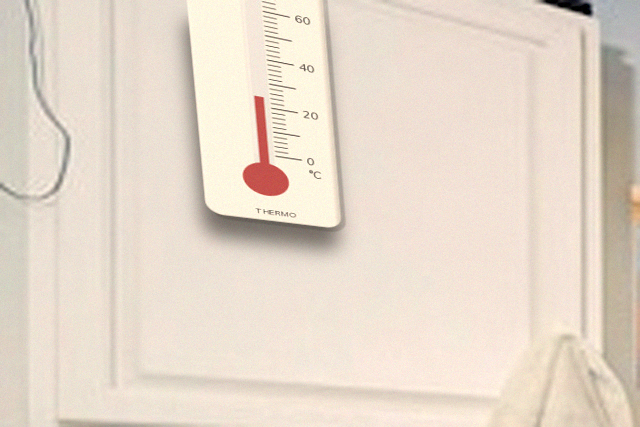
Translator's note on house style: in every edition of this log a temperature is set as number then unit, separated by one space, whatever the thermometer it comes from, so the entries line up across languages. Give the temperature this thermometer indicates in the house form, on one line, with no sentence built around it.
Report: 24 °C
